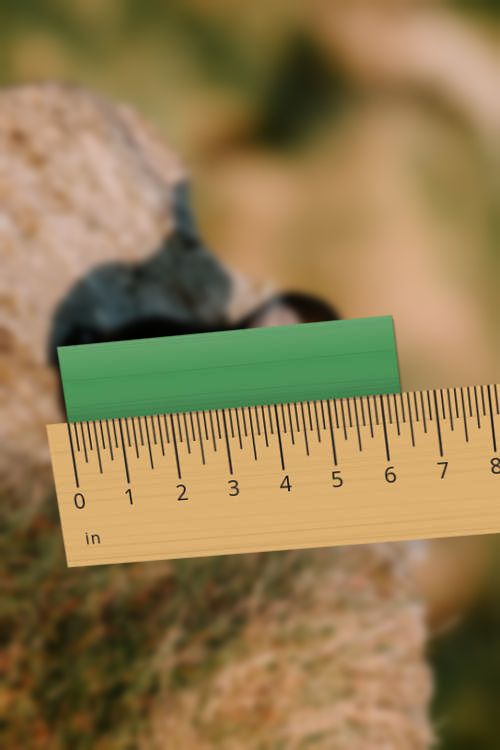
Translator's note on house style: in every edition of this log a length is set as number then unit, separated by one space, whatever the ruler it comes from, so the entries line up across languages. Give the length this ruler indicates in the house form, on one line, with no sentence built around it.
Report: 6.375 in
